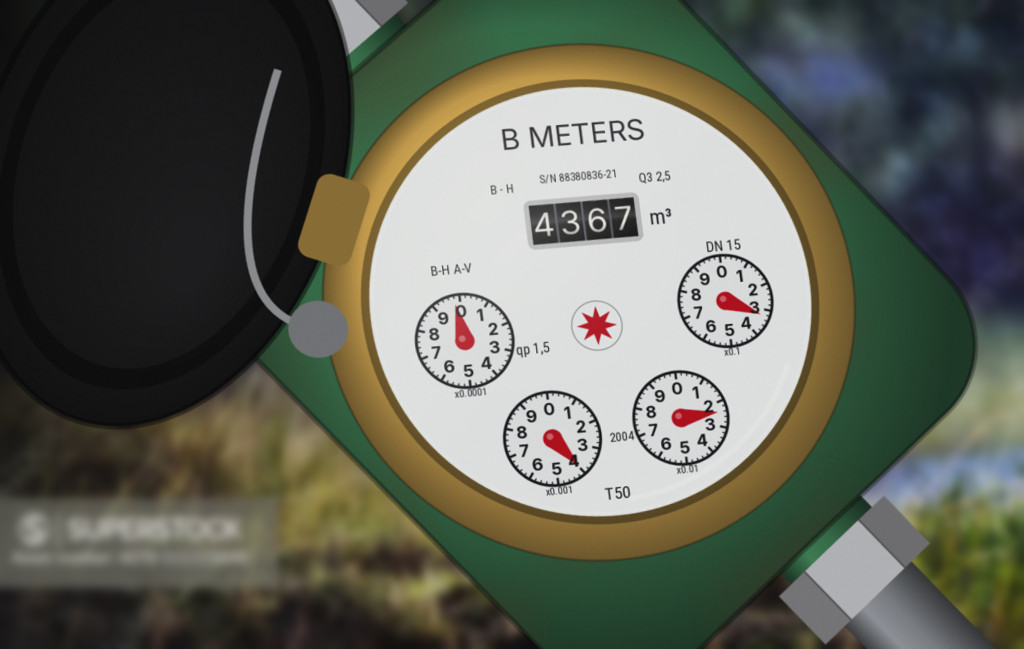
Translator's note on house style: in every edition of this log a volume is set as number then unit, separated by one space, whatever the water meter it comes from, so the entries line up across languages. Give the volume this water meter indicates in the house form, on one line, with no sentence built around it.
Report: 4367.3239 m³
